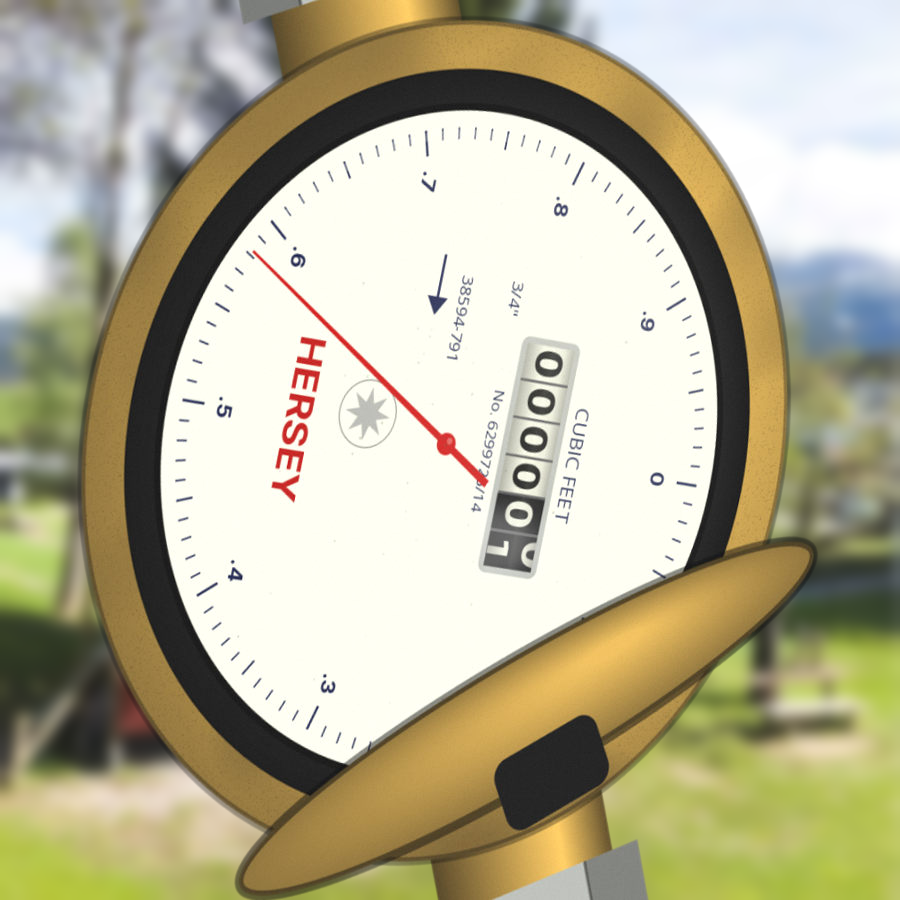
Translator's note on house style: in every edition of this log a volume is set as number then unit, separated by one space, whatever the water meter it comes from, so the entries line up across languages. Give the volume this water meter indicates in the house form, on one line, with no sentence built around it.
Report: 0.58 ft³
